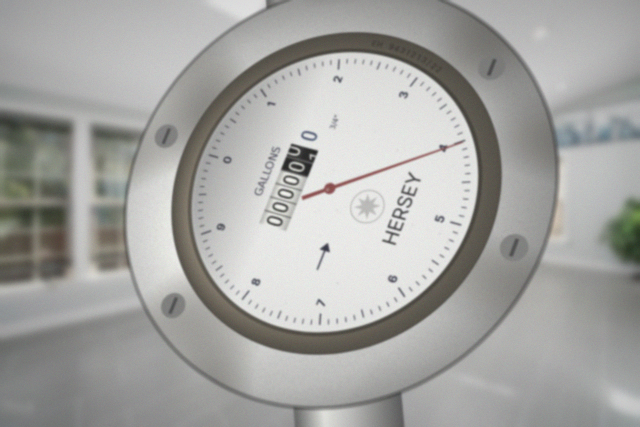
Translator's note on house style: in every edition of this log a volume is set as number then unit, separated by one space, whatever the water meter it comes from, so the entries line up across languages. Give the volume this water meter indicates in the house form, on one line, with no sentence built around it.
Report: 4.0 gal
